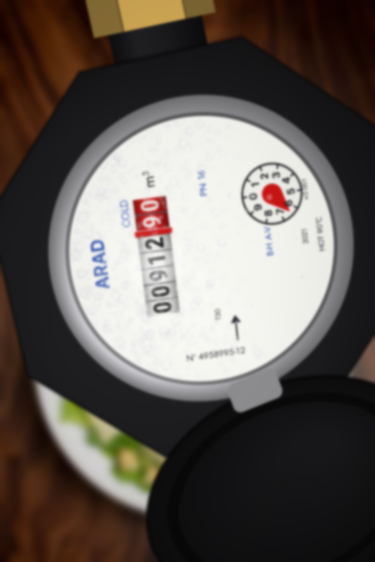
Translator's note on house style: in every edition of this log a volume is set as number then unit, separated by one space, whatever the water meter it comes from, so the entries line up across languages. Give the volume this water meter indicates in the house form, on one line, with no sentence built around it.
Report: 912.906 m³
